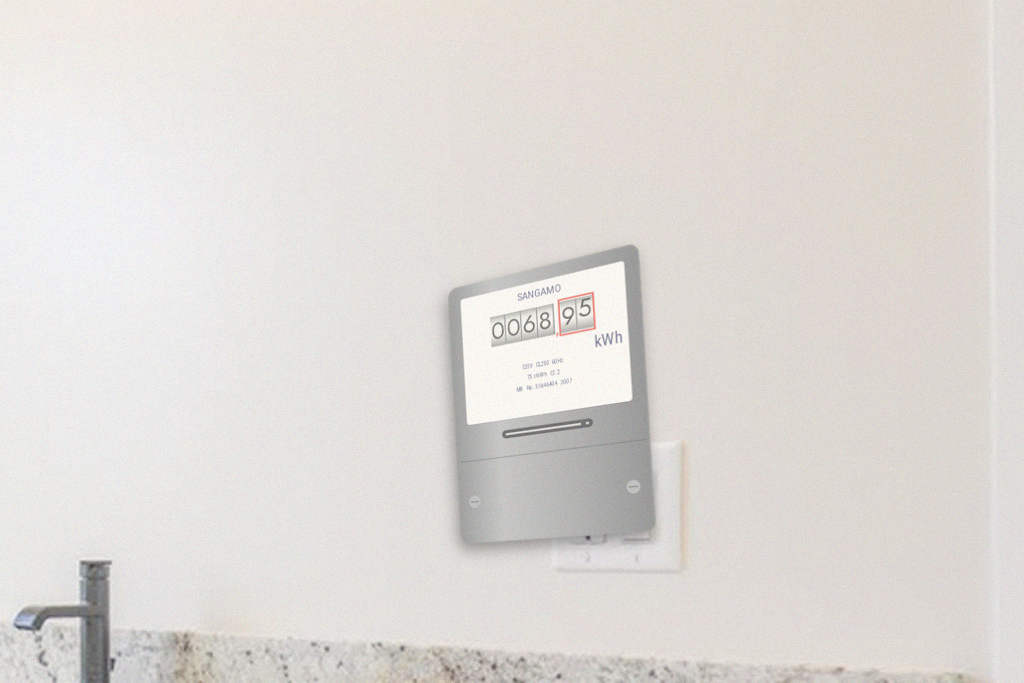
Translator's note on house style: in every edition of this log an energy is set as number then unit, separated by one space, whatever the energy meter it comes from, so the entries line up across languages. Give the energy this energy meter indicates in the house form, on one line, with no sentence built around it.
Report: 68.95 kWh
